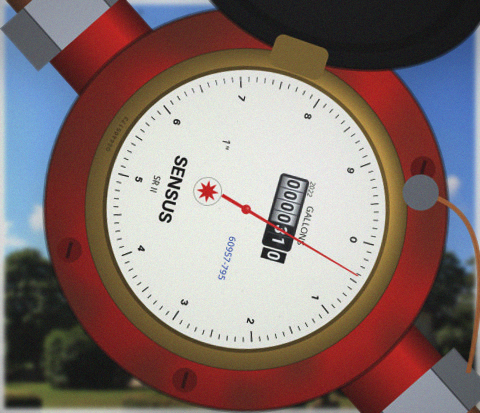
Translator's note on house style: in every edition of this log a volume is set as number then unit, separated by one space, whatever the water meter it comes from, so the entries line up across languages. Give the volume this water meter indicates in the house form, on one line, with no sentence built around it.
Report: 310.4 gal
